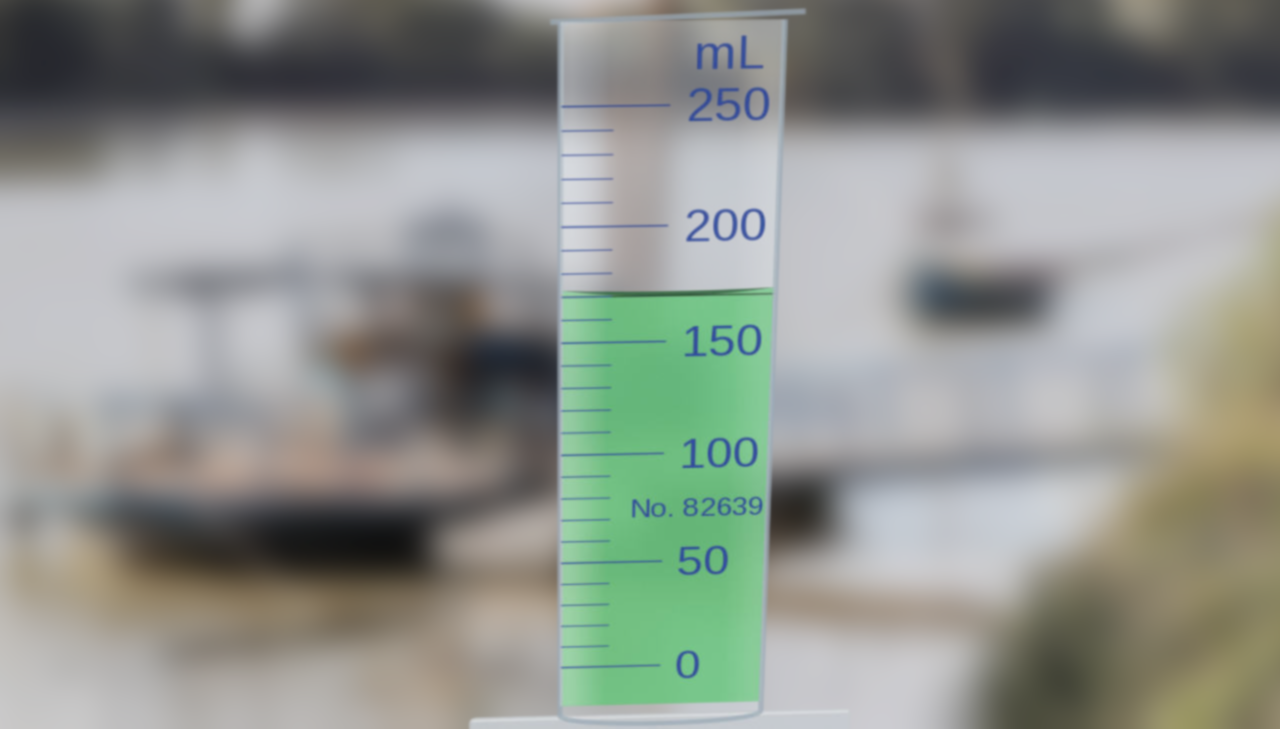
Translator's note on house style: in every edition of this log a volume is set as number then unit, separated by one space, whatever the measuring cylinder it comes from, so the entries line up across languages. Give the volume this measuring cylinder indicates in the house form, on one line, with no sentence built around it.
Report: 170 mL
